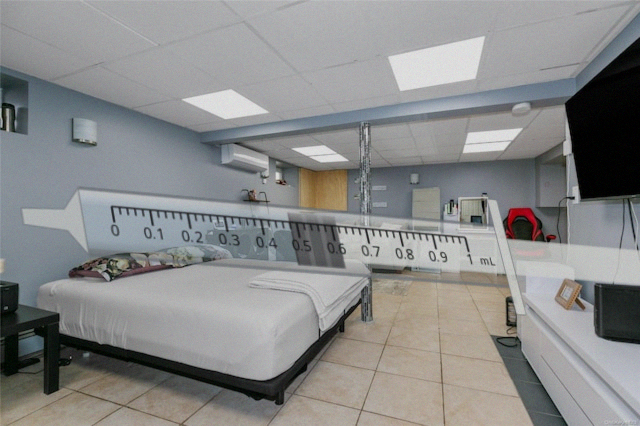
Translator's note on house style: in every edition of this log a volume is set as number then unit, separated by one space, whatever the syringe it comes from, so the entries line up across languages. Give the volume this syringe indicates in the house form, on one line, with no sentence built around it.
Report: 0.48 mL
